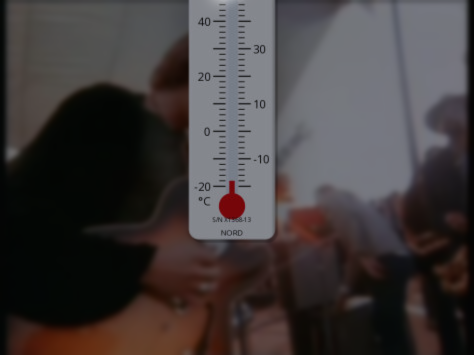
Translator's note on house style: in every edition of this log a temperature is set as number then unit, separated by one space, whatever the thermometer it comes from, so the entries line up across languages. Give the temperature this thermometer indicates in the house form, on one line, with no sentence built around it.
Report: -18 °C
